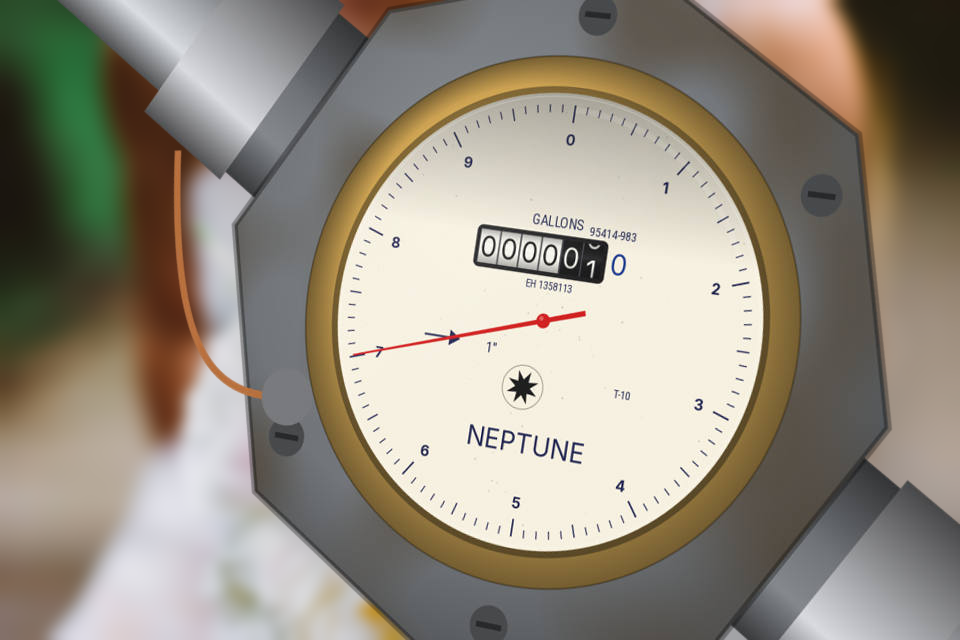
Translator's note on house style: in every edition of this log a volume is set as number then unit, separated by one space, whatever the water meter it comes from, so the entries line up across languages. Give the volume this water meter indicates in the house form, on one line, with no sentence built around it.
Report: 7.0 gal
